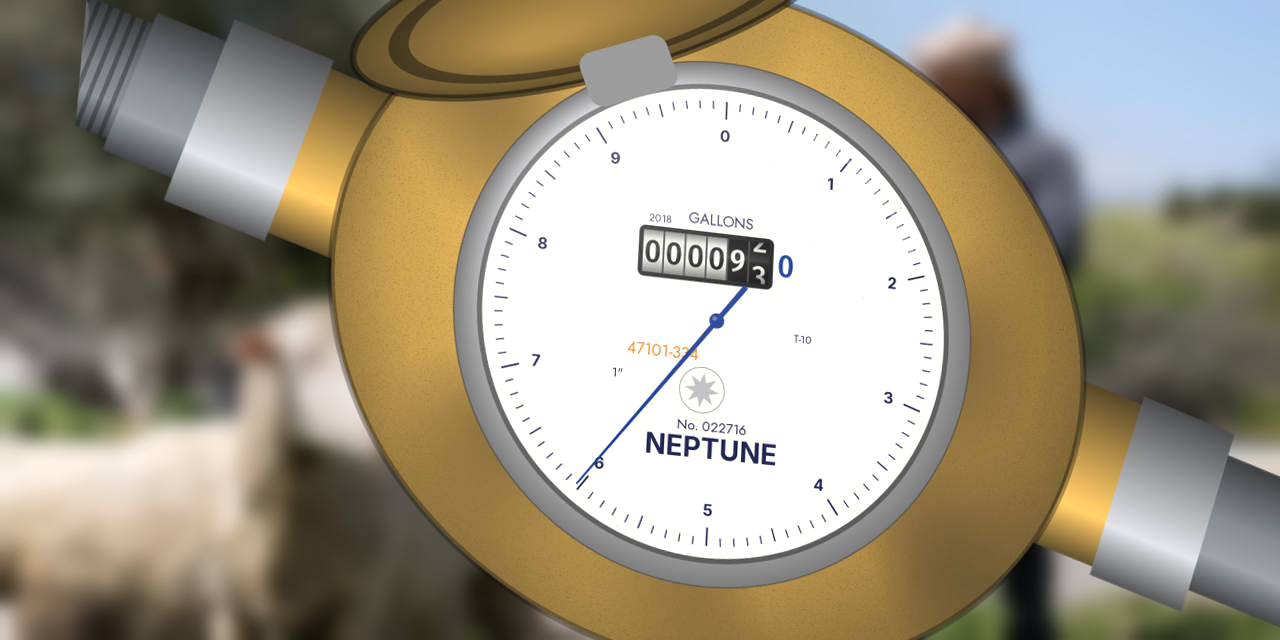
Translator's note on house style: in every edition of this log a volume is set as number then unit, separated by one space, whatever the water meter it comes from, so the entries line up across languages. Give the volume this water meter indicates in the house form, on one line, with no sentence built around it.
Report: 926.0 gal
